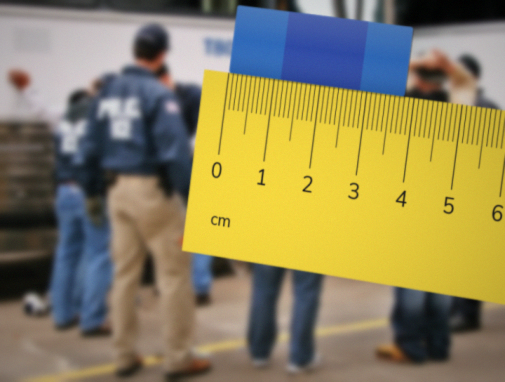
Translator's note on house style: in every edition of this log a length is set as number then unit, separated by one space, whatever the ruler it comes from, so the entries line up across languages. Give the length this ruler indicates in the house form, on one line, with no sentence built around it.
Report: 3.8 cm
